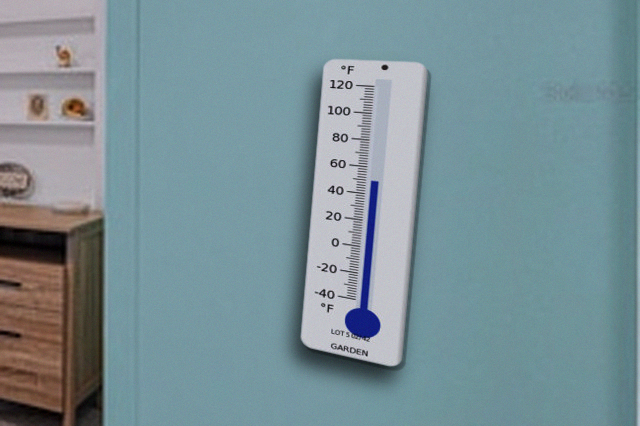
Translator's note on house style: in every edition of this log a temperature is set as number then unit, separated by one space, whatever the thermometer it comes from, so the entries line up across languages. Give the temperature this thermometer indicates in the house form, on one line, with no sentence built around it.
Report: 50 °F
